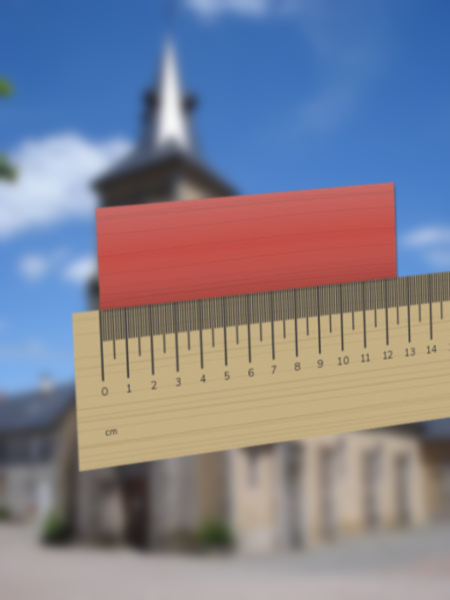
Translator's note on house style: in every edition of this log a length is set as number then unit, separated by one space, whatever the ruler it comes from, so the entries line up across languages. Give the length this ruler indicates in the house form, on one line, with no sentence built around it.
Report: 12.5 cm
